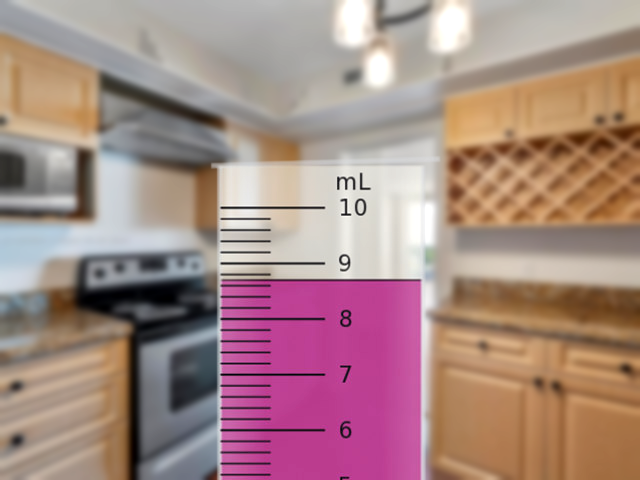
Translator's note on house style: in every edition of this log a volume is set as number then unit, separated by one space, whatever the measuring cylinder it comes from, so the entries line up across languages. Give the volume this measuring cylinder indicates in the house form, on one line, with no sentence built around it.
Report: 8.7 mL
